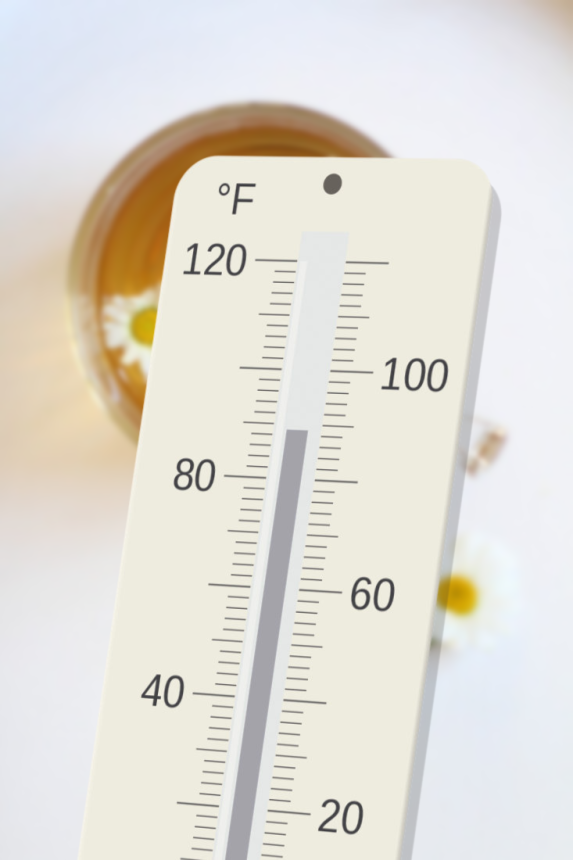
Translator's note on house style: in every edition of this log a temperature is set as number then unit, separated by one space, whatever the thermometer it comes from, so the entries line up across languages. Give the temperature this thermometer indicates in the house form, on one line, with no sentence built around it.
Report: 89 °F
